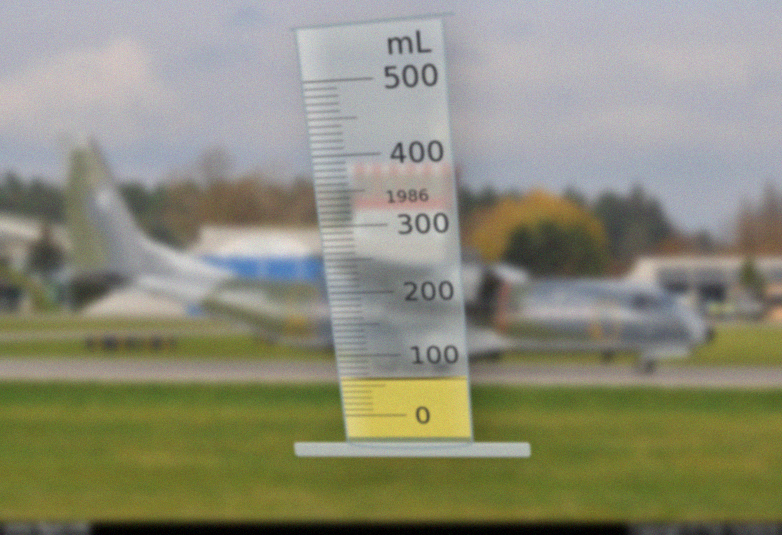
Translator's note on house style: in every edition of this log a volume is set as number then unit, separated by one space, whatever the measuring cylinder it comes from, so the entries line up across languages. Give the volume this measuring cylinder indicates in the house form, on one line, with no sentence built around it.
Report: 60 mL
